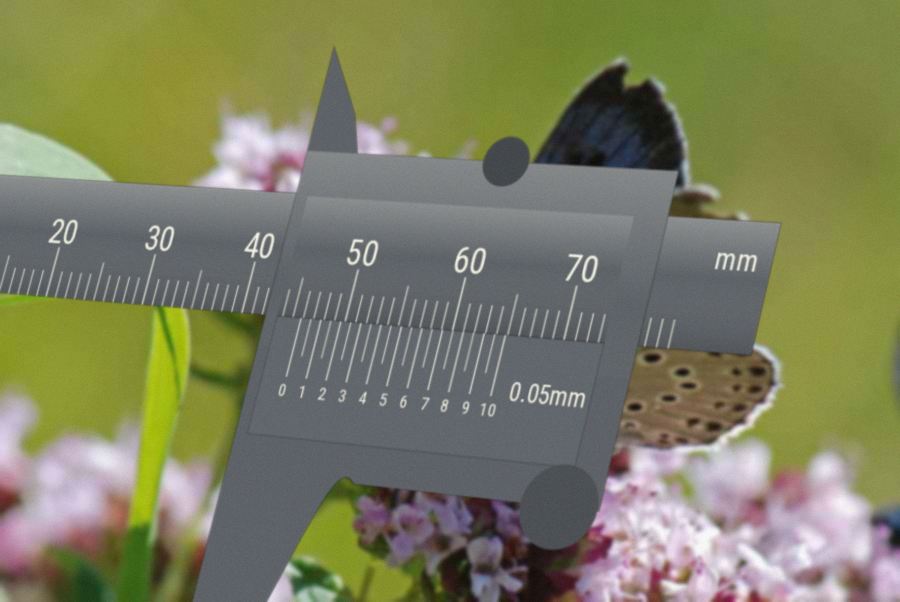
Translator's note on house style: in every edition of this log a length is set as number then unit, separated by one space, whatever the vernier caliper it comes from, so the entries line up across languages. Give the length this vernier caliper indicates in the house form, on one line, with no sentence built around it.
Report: 45.8 mm
